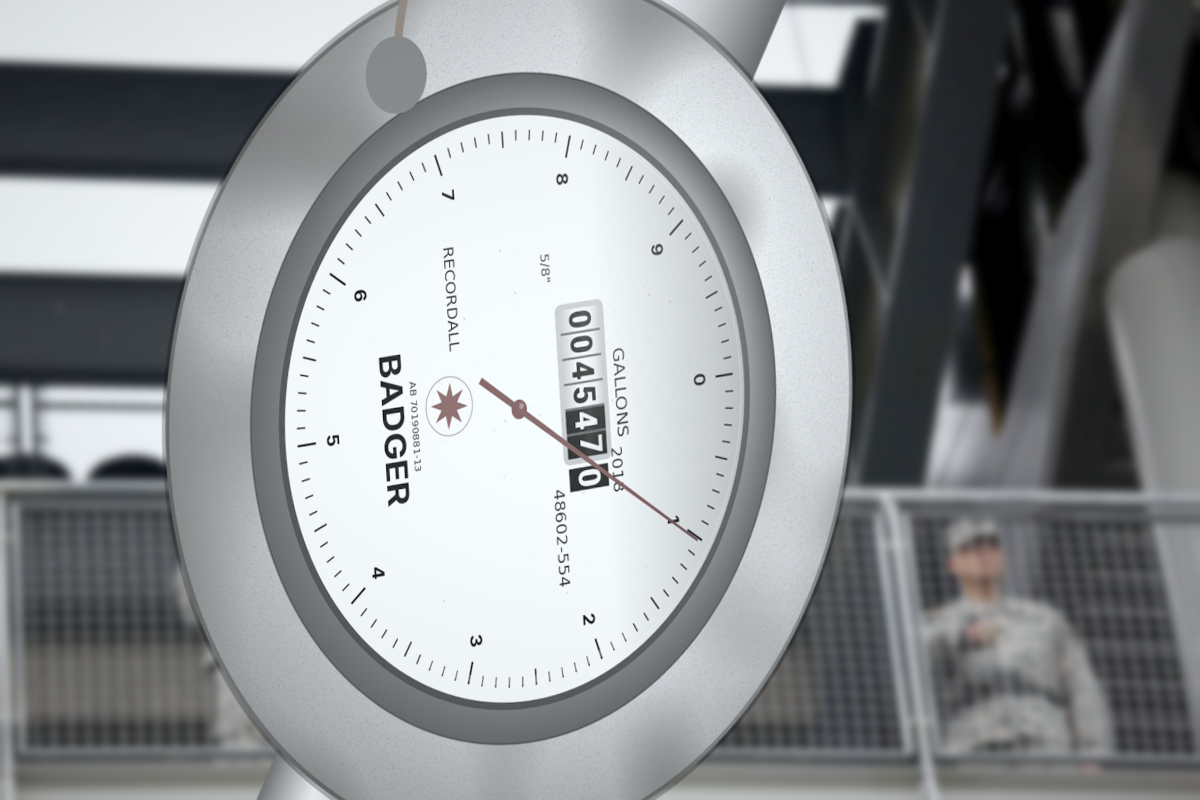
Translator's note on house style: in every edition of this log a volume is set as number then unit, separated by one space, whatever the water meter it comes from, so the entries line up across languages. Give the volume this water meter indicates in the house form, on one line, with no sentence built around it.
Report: 45471.0 gal
